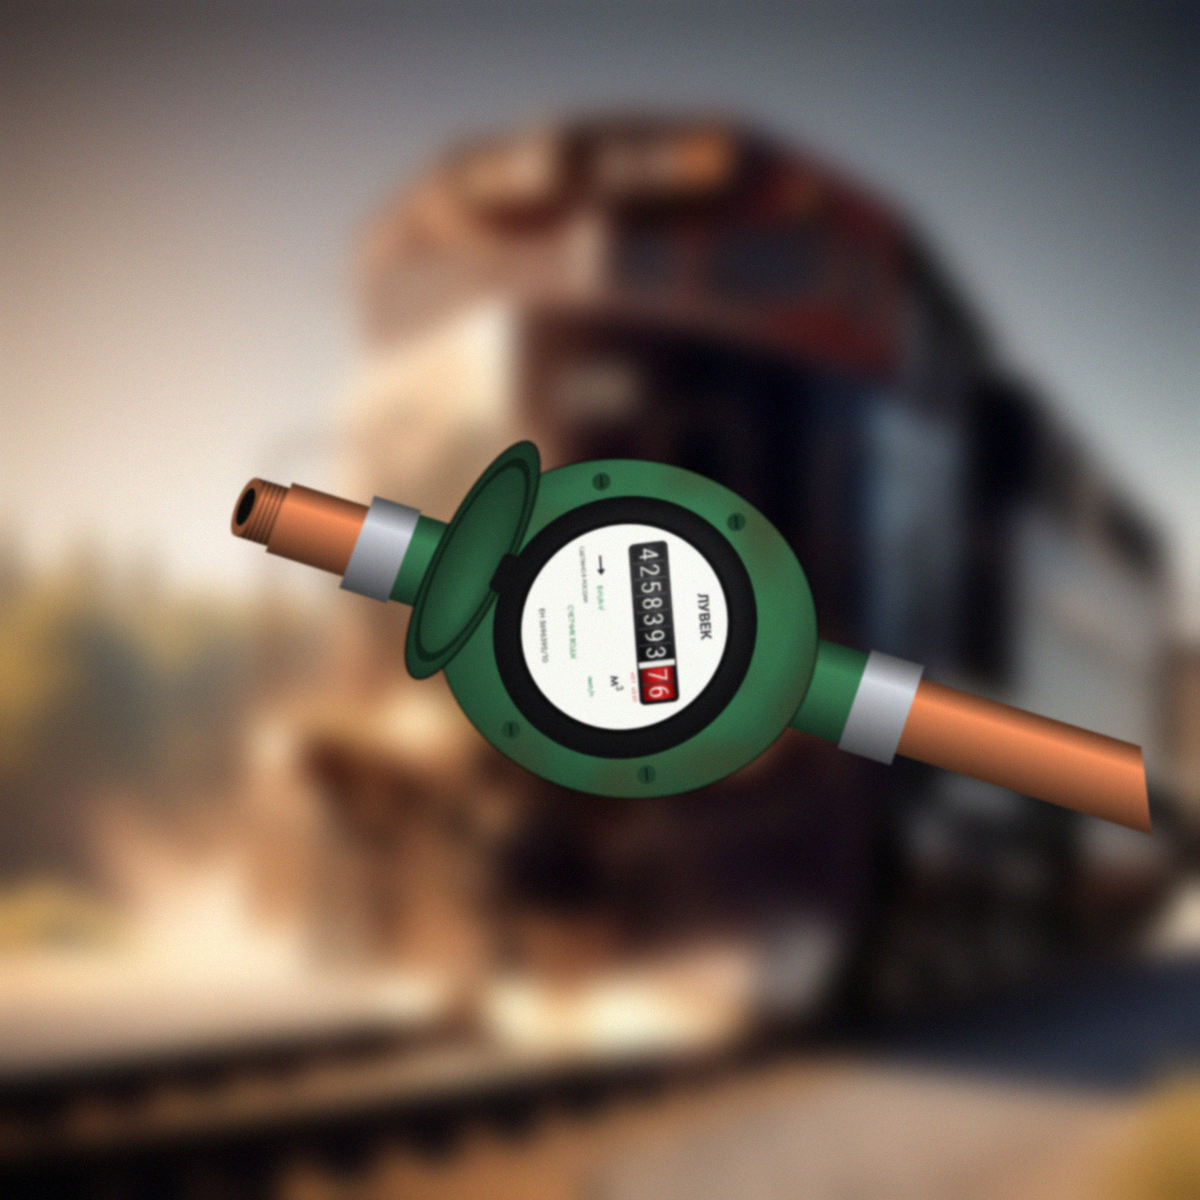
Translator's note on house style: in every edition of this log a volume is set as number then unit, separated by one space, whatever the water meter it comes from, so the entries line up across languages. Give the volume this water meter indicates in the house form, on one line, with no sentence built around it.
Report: 4258393.76 m³
